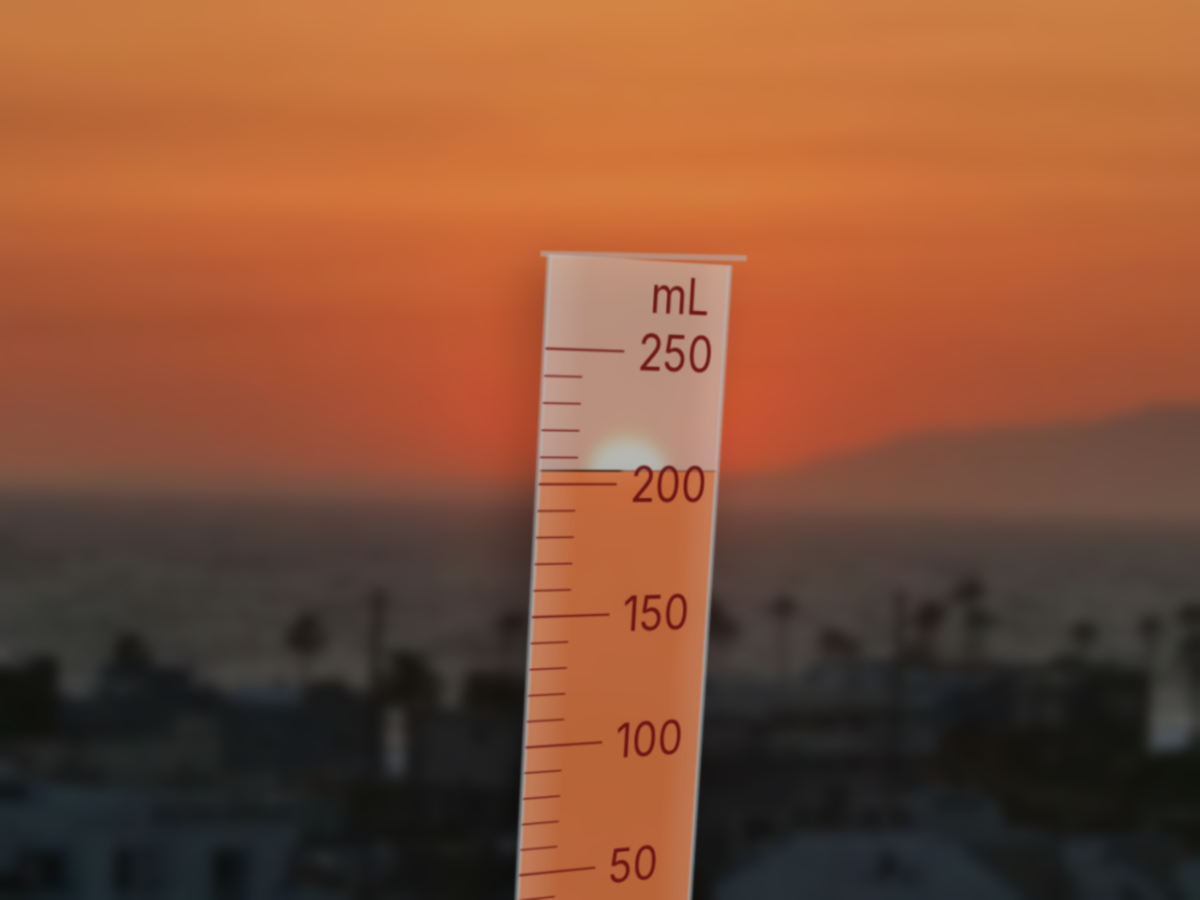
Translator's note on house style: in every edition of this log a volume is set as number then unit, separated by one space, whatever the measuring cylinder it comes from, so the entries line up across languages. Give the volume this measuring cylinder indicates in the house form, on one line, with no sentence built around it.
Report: 205 mL
